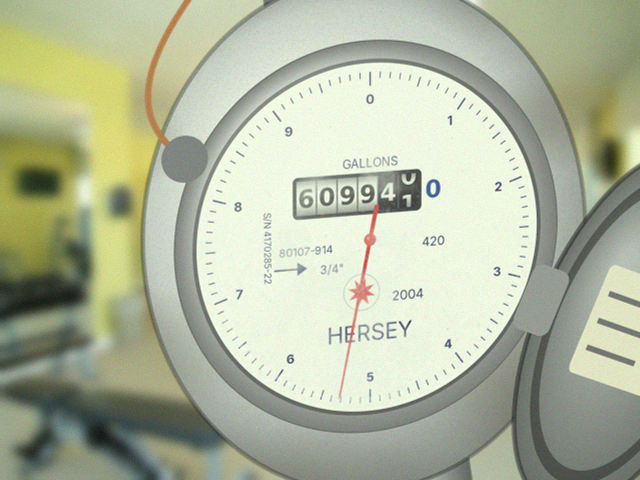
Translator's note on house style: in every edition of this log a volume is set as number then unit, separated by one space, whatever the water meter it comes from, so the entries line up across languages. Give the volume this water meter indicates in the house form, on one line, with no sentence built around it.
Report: 6099405.3 gal
